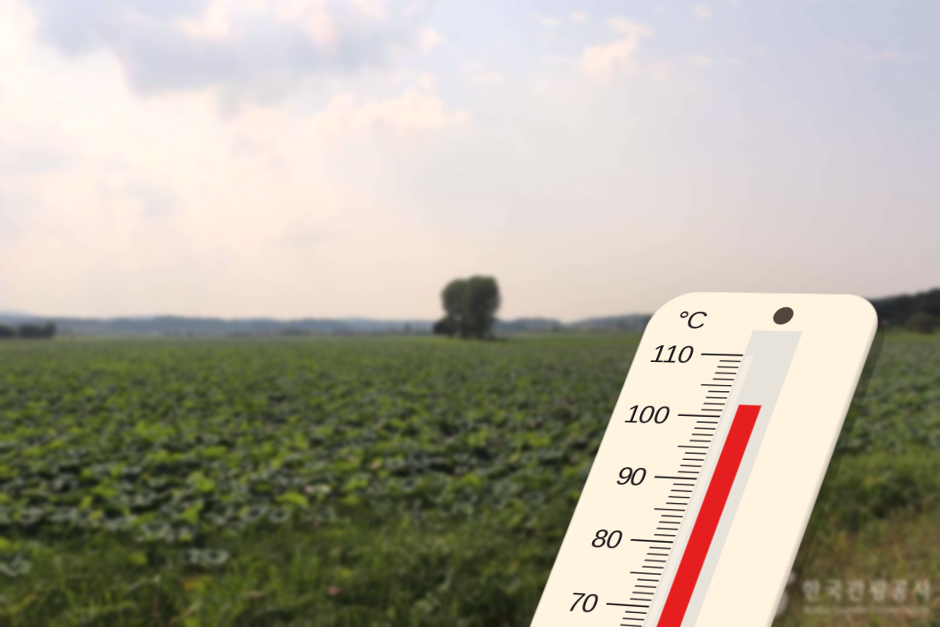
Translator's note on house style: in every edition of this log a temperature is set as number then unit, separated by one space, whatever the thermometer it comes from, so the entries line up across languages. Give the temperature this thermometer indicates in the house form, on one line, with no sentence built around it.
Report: 102 °C
